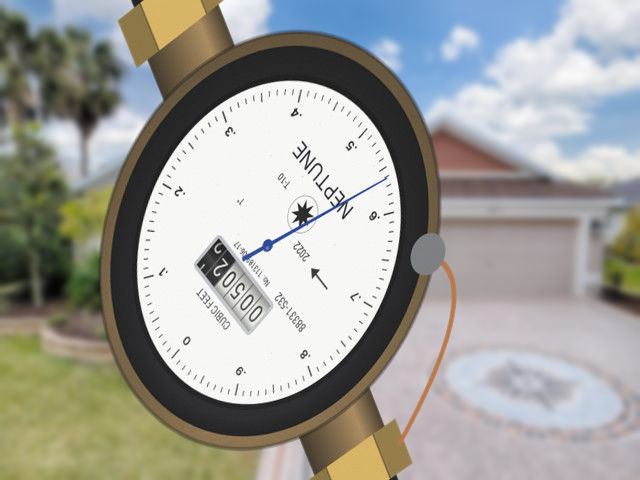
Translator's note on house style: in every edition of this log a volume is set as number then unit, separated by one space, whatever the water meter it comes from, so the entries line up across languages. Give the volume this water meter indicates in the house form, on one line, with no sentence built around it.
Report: 5021.56 ft³
